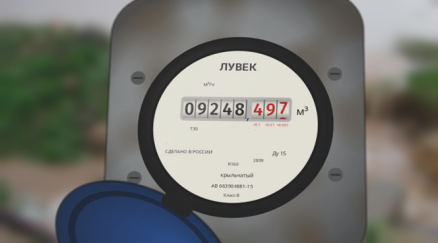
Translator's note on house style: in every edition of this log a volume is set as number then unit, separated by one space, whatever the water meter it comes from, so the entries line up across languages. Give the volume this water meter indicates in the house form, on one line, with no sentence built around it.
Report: 9248.497 m³
